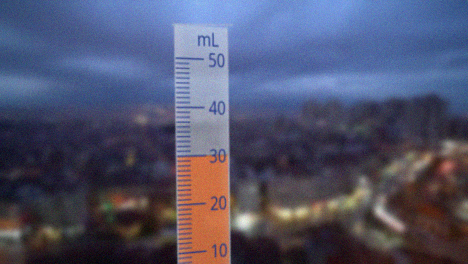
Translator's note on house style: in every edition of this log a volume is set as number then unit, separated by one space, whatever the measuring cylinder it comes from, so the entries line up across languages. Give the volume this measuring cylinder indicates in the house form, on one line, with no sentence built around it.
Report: 30 mL
